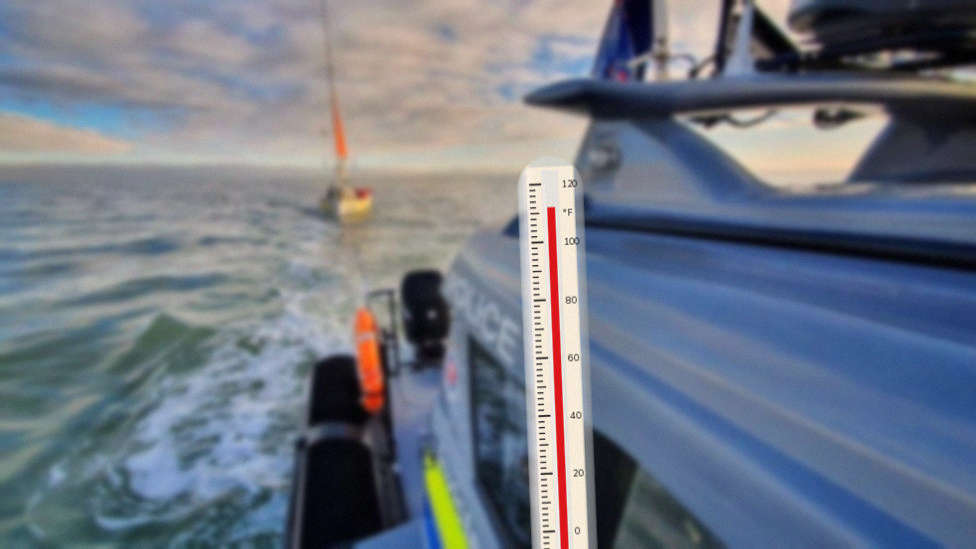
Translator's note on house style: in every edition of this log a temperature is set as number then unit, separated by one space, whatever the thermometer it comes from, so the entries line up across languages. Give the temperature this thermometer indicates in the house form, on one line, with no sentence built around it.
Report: 112 °F
